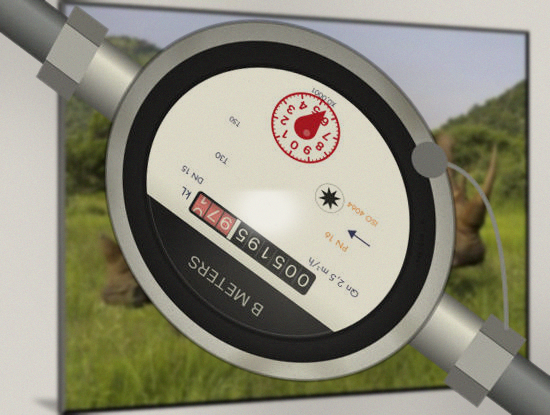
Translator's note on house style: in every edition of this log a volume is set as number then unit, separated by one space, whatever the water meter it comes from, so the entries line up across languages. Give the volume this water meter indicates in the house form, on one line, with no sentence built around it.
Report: 5195.9705 kL
